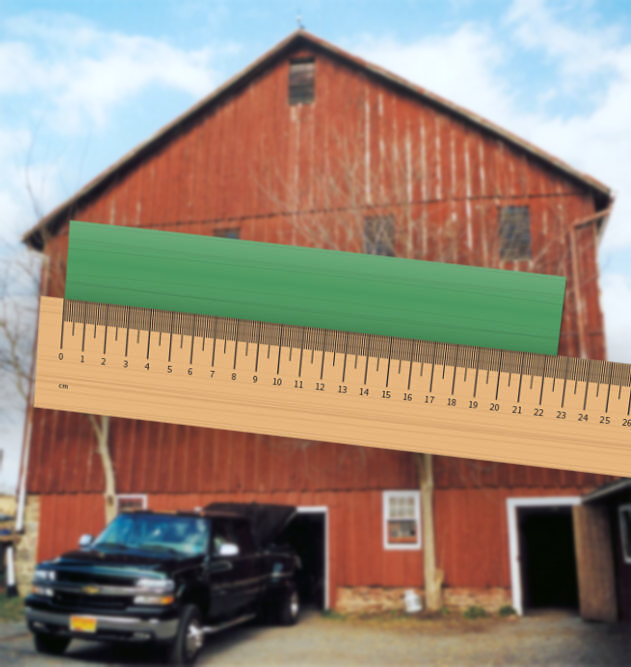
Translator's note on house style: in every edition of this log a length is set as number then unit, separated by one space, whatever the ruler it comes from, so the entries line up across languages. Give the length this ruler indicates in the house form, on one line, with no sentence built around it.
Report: 22.5 cm
